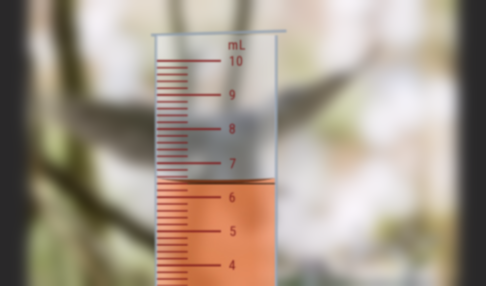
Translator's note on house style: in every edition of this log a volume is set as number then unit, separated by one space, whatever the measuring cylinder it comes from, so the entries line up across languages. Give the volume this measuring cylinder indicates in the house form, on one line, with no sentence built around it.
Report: 6.4 mL
